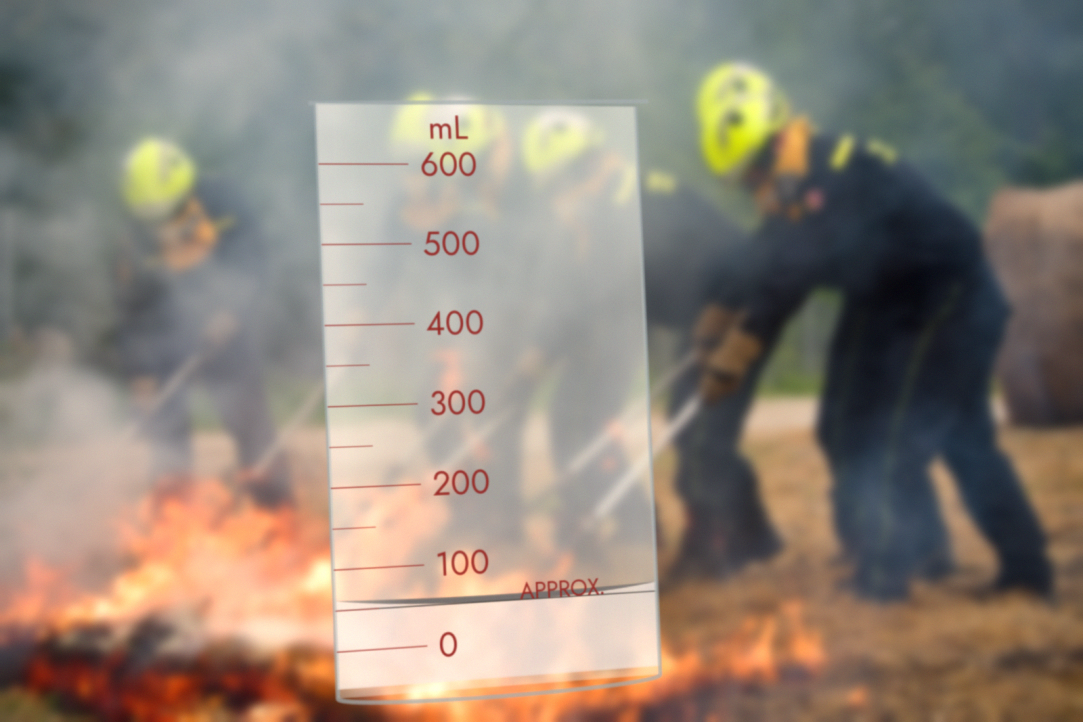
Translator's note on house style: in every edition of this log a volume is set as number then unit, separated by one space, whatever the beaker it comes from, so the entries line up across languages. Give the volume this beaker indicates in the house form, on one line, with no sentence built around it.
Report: 50 mL
